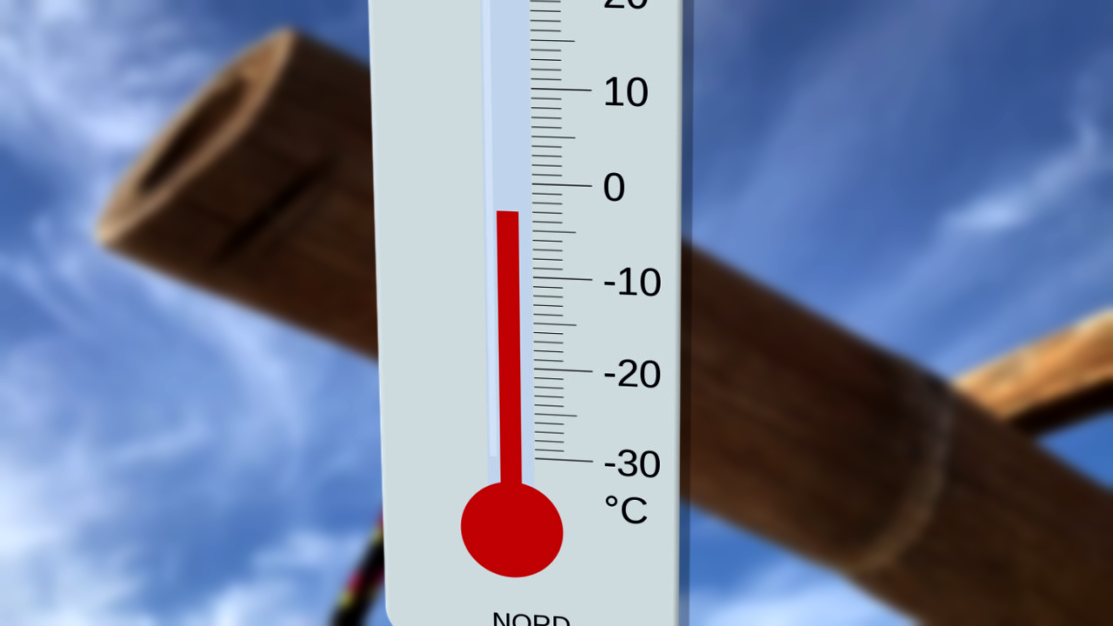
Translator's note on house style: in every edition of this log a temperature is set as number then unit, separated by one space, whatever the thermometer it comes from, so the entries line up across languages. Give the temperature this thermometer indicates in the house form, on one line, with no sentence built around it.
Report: -3 °C
